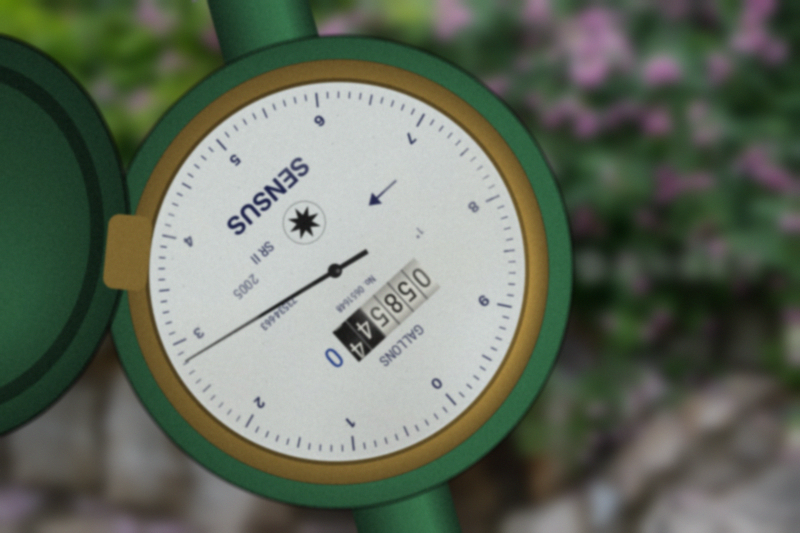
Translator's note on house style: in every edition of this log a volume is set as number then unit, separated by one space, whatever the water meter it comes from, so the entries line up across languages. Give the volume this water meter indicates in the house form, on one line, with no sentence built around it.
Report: 585442.8 gal
